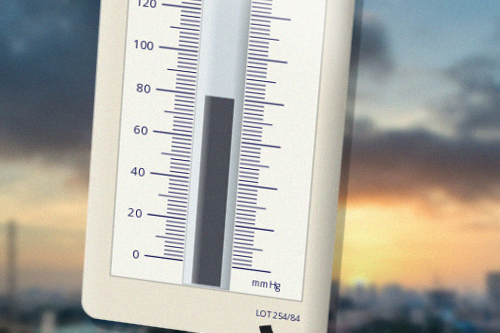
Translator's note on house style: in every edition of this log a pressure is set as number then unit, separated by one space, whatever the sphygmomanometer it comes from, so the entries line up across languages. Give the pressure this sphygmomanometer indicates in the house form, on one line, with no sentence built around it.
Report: 80 mmHg
